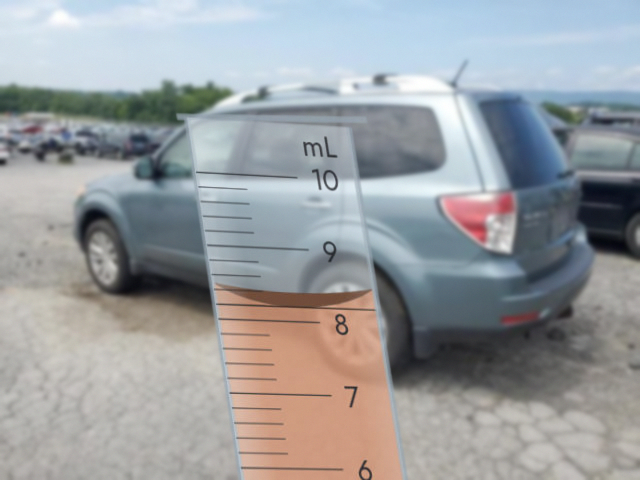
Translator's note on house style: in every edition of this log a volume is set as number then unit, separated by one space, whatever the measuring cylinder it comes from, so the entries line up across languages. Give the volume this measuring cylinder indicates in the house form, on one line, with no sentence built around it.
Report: 8.2 mL
